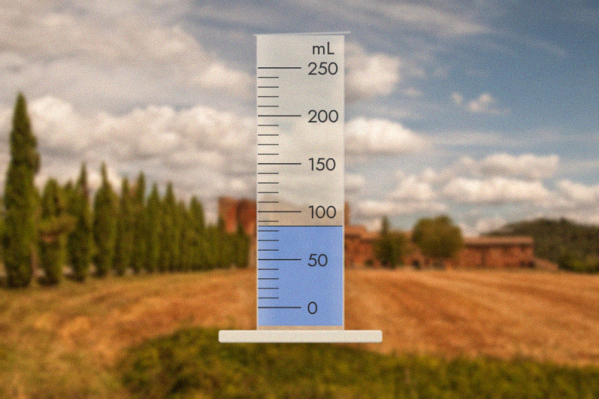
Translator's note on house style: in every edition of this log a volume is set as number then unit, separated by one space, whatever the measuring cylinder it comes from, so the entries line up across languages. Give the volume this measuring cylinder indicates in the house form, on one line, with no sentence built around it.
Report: 85 mL
